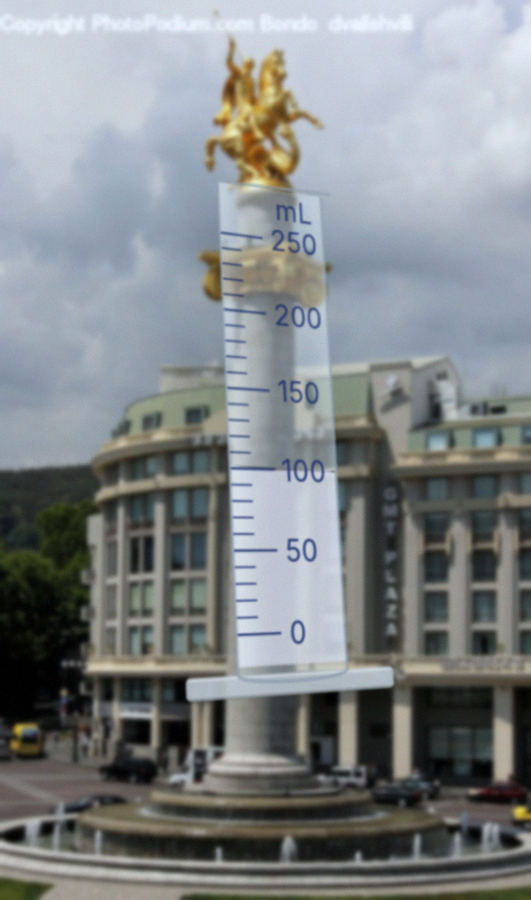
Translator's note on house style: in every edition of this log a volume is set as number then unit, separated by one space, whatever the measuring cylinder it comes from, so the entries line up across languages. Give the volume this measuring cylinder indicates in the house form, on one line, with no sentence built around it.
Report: 100 mL
